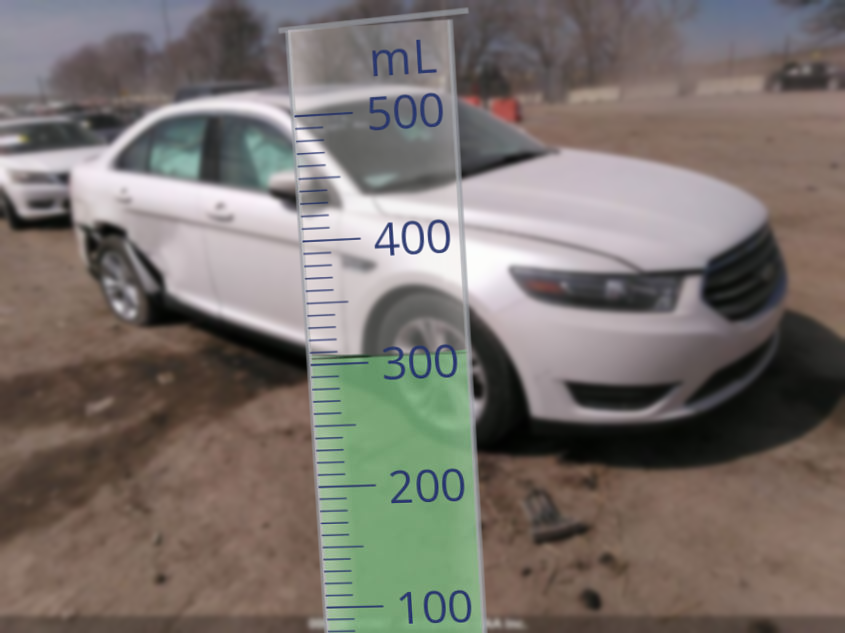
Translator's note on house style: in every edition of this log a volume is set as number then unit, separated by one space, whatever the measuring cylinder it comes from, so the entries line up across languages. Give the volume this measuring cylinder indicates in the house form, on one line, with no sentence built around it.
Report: 305 mL
